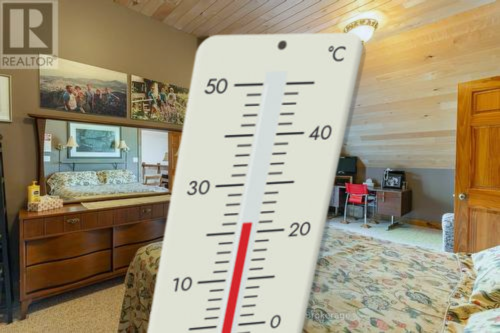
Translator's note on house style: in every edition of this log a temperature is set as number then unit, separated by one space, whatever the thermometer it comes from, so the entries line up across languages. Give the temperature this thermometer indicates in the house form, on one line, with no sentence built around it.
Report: 22 °C
